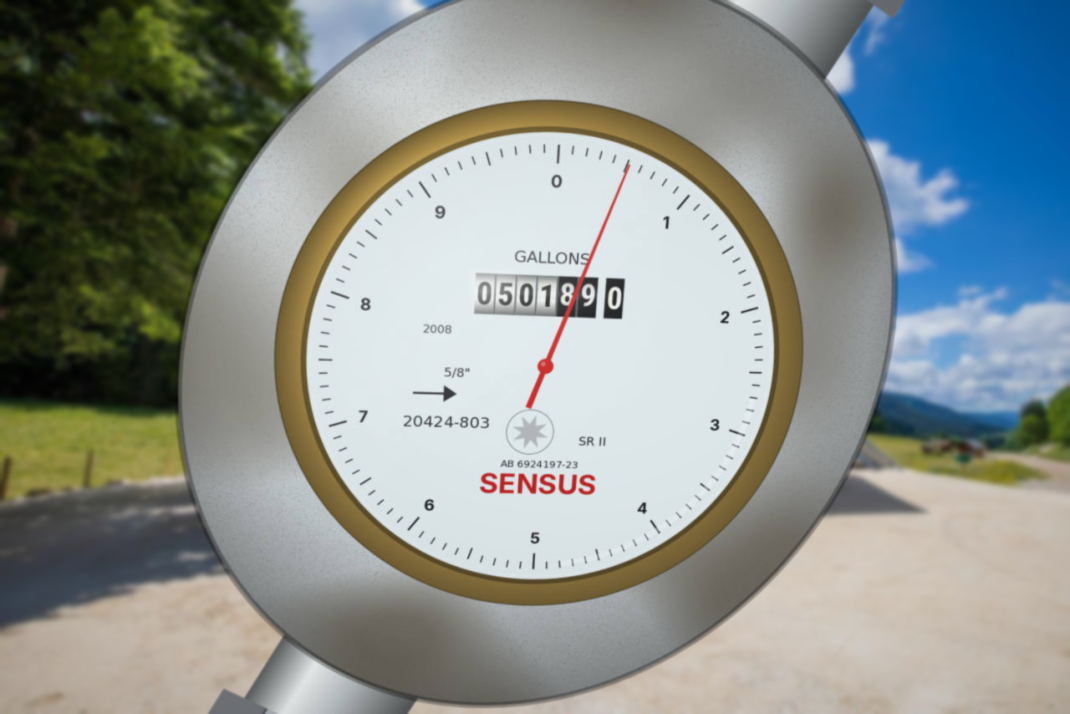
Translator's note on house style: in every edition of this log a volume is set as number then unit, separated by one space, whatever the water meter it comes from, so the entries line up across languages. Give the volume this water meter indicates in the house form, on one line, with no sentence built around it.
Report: 501890.5 gal
